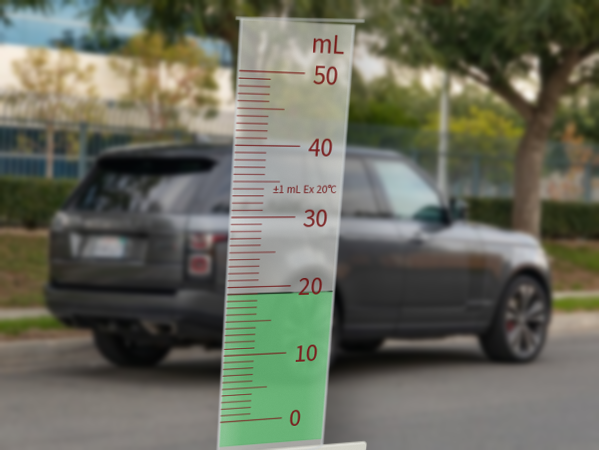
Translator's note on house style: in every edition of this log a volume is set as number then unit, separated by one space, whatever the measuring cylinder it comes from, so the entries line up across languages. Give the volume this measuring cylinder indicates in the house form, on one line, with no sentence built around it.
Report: 19 mL
